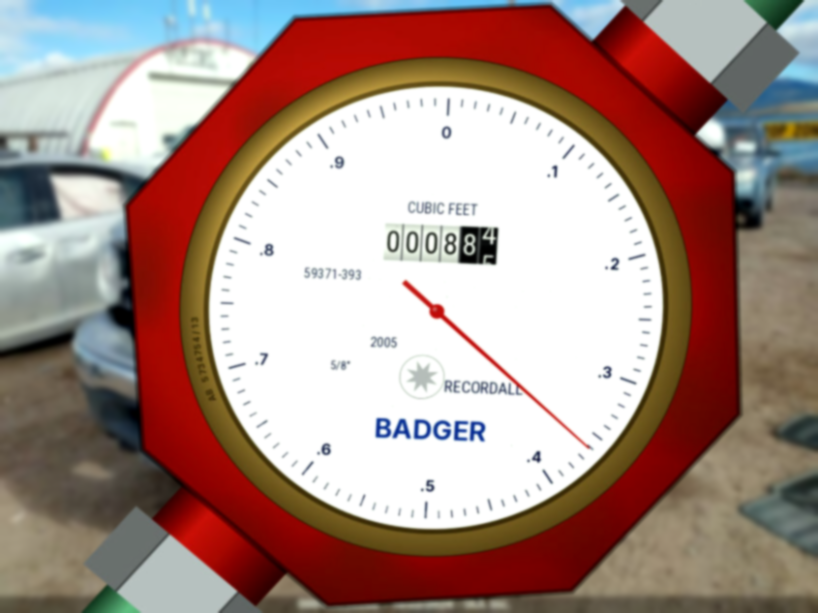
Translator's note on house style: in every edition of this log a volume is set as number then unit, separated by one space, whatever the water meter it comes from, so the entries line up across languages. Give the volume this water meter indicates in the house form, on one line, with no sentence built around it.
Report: 884.36 ft³
